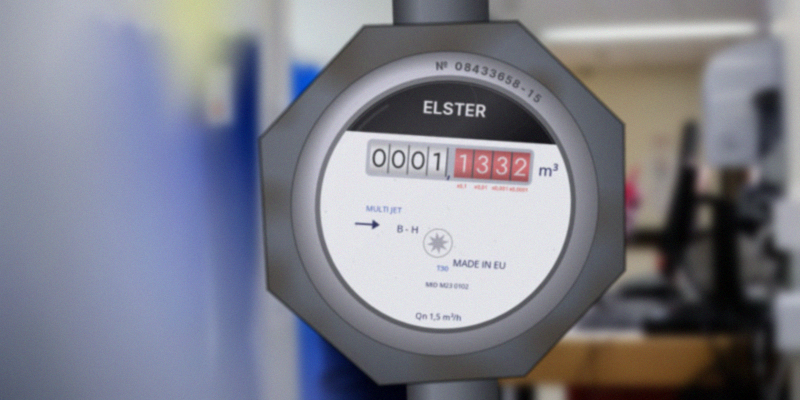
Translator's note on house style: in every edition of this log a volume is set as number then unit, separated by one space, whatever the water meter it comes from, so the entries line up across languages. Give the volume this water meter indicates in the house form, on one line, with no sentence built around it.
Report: 1.1332 m³
